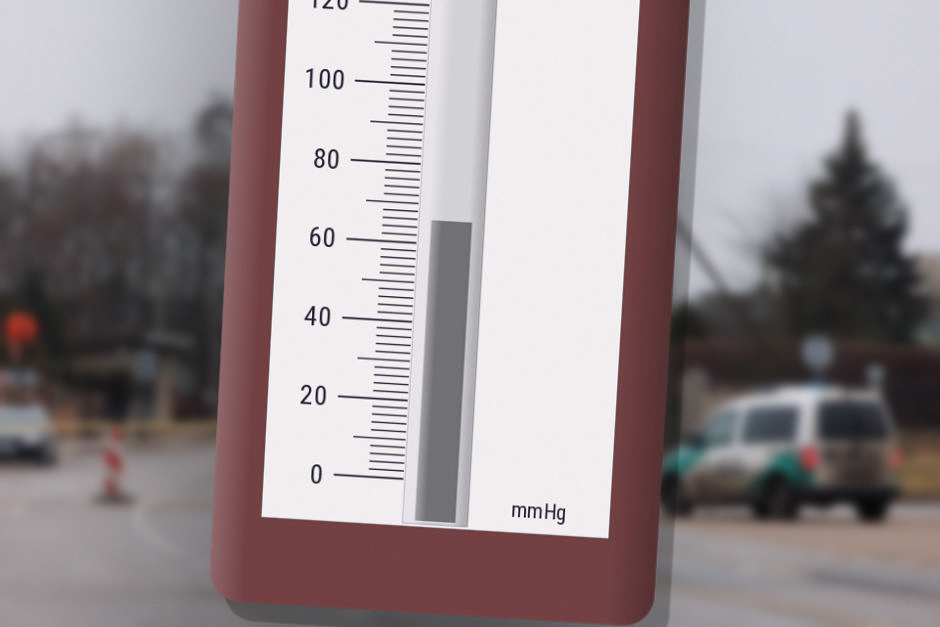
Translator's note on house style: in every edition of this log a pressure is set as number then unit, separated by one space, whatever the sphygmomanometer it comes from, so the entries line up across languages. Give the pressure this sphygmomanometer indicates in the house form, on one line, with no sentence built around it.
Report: 66 mmHg
